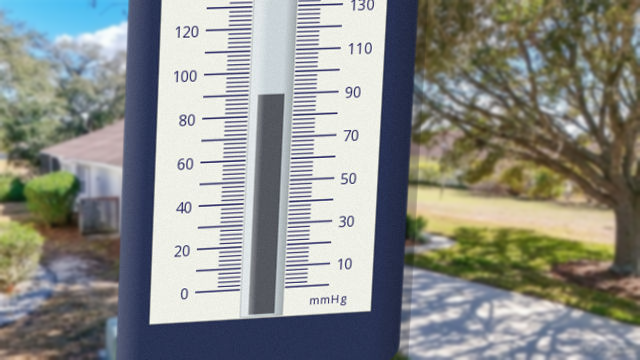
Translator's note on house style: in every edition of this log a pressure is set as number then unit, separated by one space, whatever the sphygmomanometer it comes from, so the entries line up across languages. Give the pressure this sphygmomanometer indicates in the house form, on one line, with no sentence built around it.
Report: 90 mmHg
